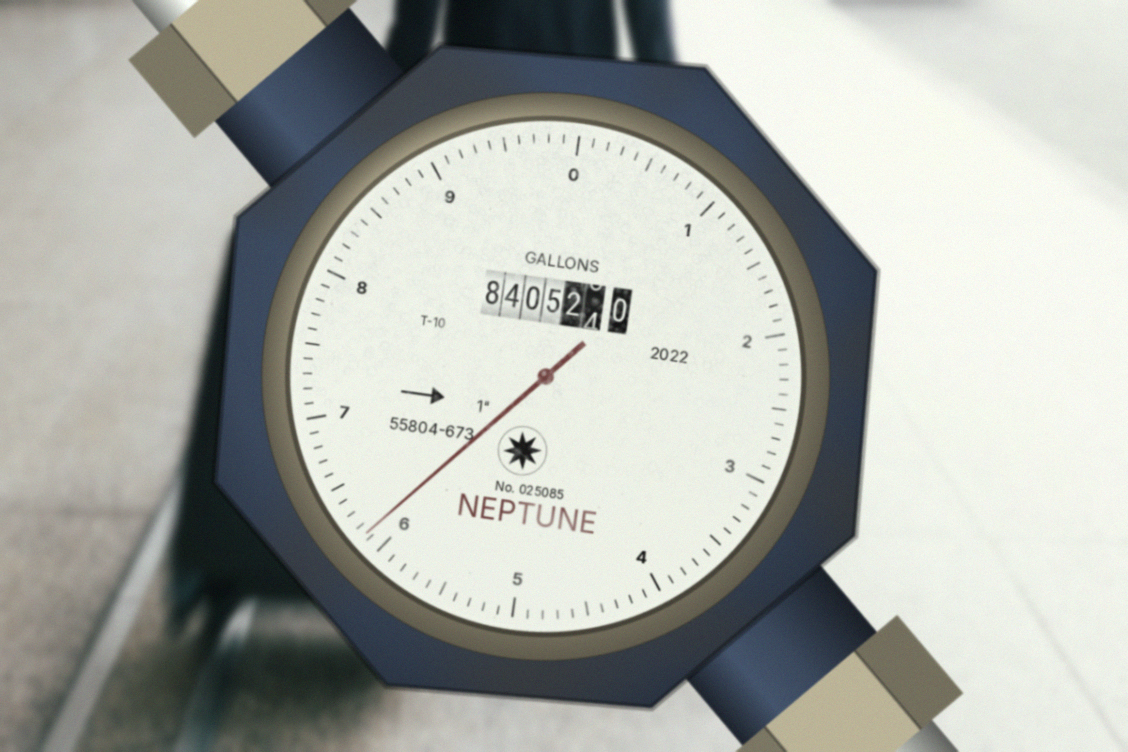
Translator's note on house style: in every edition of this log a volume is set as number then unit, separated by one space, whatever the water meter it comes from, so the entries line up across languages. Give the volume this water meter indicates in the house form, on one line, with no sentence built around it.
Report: 8405236.1 gal
